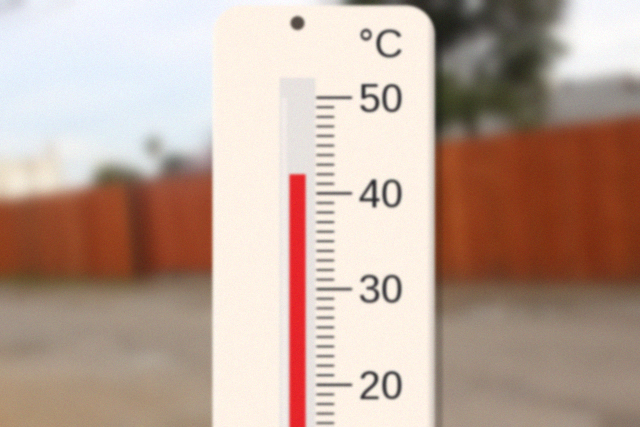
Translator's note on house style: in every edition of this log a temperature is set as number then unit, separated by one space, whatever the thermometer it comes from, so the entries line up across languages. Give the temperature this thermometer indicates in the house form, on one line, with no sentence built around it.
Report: 42 °C
